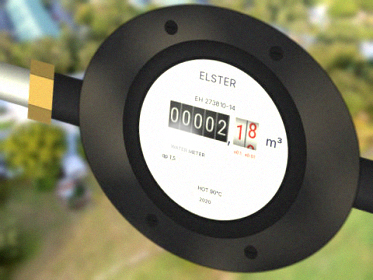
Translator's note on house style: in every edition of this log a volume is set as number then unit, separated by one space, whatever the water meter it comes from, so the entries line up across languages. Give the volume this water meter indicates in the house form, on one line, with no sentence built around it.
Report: 2.18 m³
